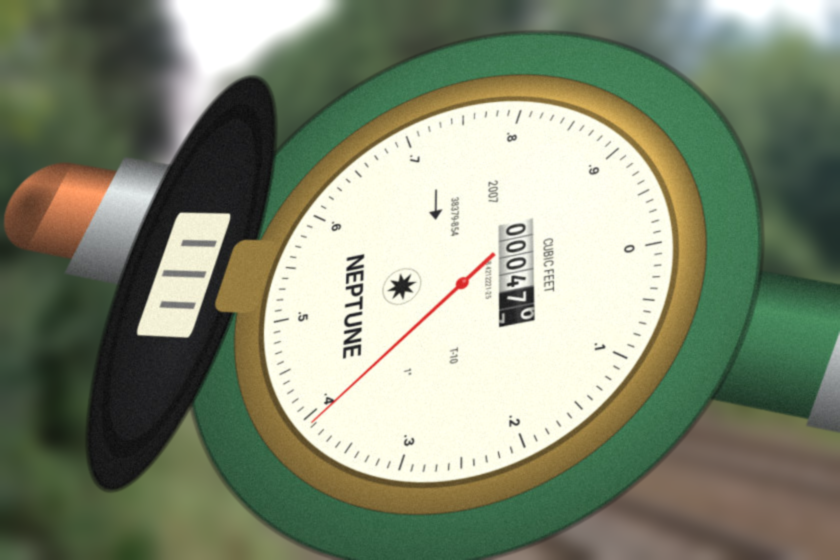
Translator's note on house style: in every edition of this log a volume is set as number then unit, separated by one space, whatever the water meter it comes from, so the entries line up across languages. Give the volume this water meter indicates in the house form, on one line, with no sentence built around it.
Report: 476.39 ft³
